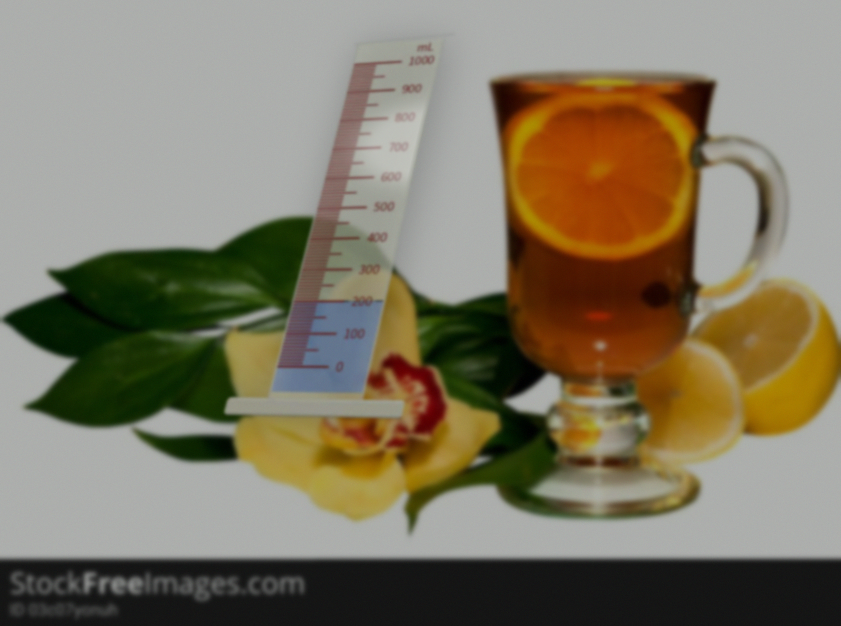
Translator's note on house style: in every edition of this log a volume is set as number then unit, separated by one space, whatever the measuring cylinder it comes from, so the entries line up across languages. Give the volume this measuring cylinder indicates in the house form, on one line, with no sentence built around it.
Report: 200 mL
